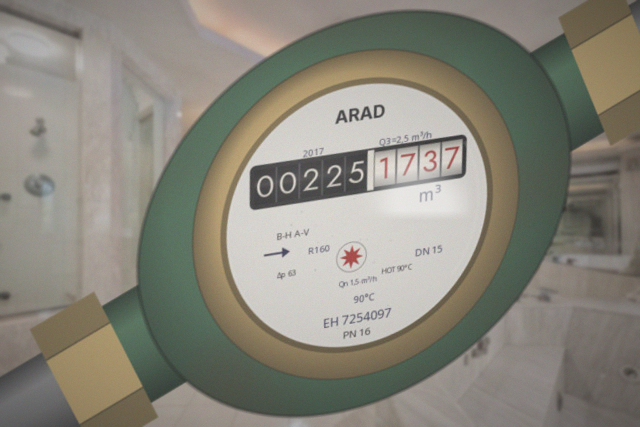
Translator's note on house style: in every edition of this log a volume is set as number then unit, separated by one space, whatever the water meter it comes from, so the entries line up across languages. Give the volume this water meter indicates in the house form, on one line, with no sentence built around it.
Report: 225.1737 m³
